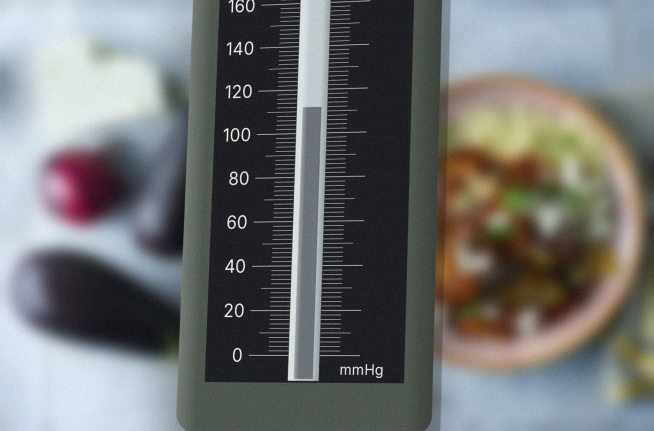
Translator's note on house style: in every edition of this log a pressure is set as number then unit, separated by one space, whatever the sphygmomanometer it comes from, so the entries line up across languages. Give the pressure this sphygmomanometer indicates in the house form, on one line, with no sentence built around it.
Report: 112 mmHg
